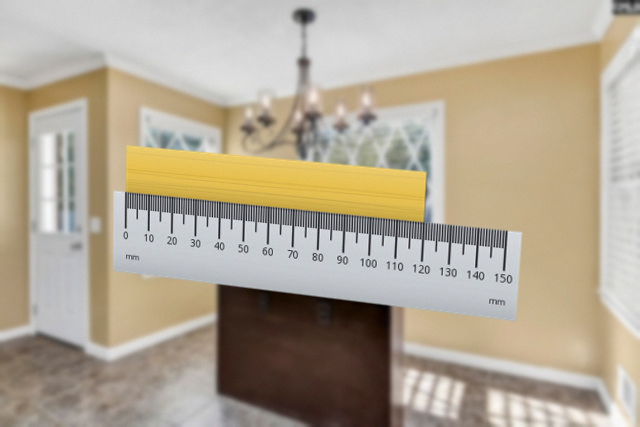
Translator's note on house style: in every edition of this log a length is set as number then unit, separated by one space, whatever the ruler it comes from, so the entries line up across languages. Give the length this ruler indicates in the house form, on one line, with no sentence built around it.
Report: 120 mm
